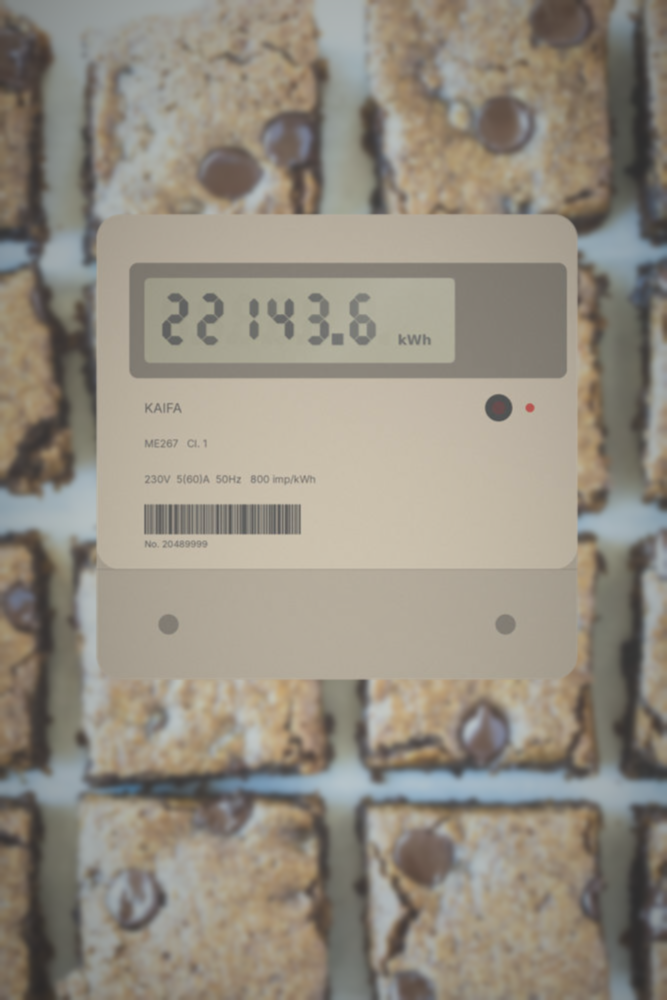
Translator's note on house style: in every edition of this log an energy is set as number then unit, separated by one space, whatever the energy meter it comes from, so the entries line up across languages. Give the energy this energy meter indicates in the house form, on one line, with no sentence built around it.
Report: 22143.6 kWh
